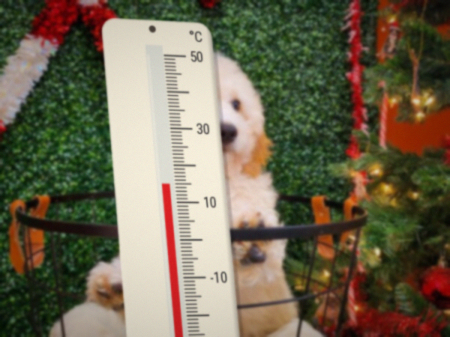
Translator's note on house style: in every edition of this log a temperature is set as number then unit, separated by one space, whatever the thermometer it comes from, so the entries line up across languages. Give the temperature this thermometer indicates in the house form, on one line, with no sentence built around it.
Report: 15 °C
